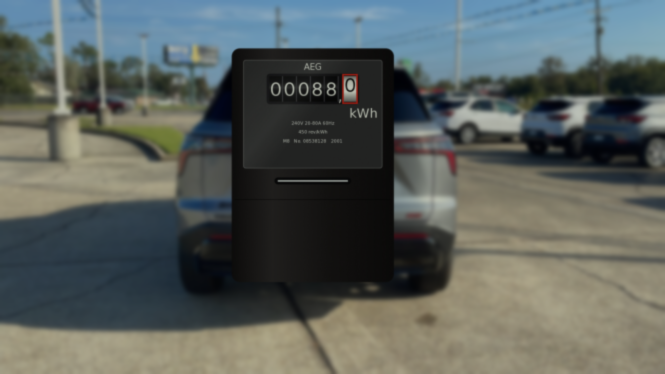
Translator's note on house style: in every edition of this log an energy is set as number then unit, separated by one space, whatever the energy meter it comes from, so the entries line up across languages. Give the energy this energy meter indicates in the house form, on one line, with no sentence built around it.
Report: 88.0 kWh
